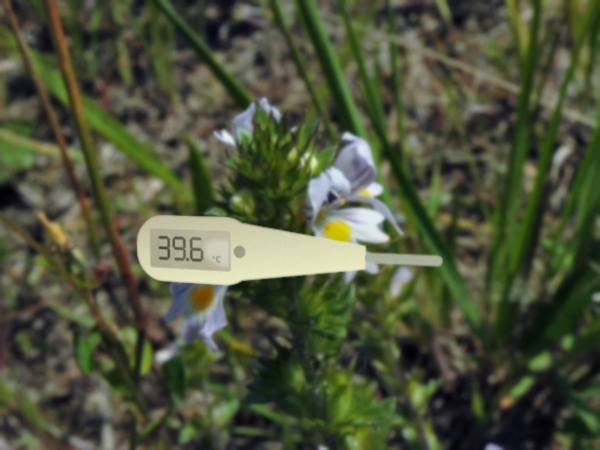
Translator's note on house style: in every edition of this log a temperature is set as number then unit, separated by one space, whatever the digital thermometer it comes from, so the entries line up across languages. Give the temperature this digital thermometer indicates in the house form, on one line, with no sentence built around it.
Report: 39.6 °C
